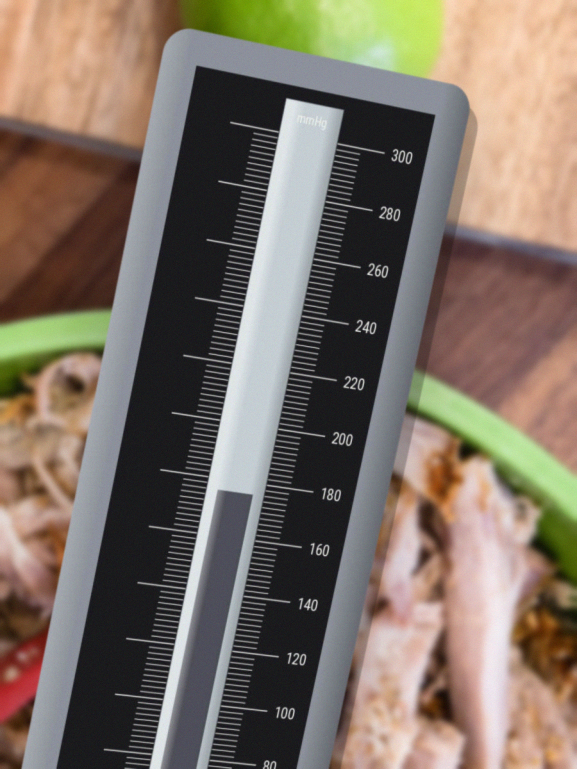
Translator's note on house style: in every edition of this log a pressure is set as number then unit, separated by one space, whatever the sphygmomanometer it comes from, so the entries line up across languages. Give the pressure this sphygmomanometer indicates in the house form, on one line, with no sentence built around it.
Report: 176 mmHg
